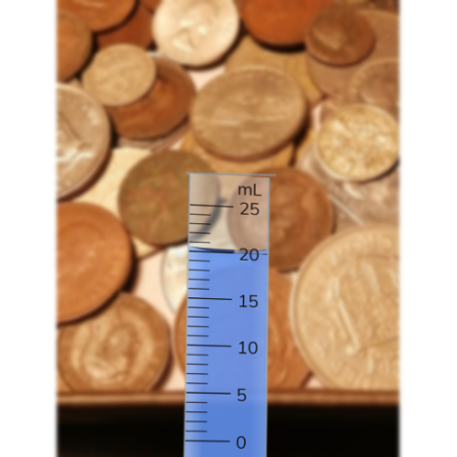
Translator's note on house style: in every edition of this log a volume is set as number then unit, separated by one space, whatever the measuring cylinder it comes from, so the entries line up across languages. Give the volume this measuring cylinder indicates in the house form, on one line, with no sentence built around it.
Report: 20 mL
